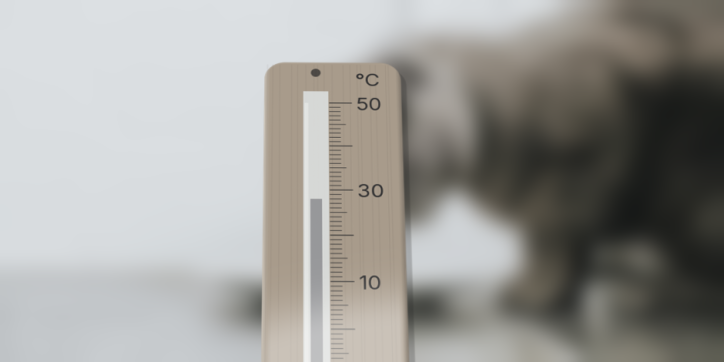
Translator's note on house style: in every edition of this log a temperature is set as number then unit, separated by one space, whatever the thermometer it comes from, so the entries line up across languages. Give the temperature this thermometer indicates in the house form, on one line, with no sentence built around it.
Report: 28 °C
